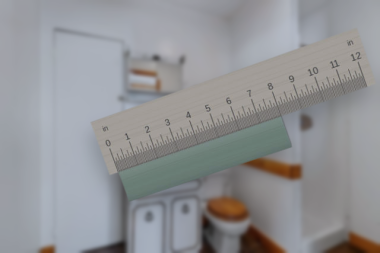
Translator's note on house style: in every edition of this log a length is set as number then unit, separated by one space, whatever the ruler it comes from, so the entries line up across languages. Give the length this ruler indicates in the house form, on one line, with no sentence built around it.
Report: 8 in
